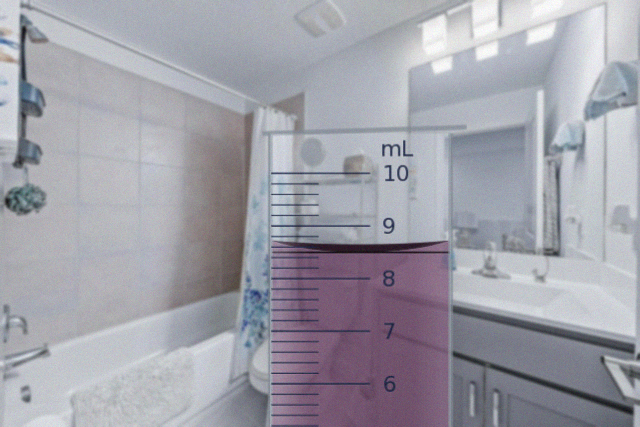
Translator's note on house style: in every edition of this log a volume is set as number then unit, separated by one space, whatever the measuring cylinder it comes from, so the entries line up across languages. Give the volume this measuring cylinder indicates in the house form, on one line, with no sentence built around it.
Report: 8.5 mL
